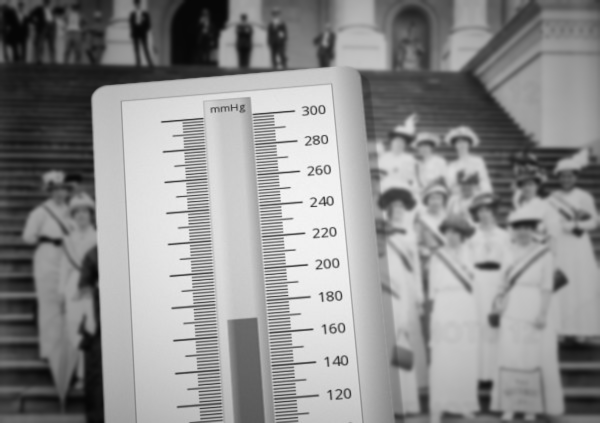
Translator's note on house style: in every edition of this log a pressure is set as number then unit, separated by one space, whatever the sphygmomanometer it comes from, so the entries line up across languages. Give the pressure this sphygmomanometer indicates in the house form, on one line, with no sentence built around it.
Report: 170 mmHg
